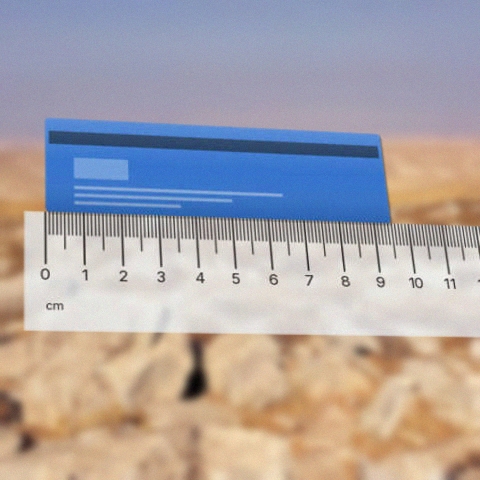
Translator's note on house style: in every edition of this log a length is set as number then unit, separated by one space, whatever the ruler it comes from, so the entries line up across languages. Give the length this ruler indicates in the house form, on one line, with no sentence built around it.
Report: 9.5 cm
